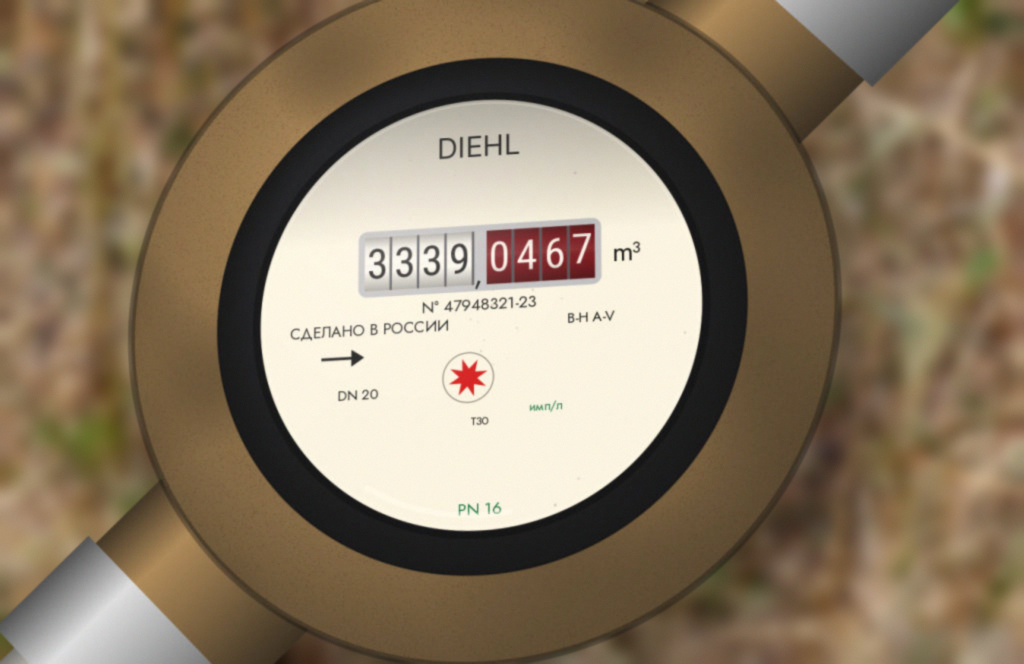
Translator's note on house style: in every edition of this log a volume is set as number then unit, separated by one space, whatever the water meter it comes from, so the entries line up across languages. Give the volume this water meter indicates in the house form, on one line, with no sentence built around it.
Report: 3339.0467 m³
